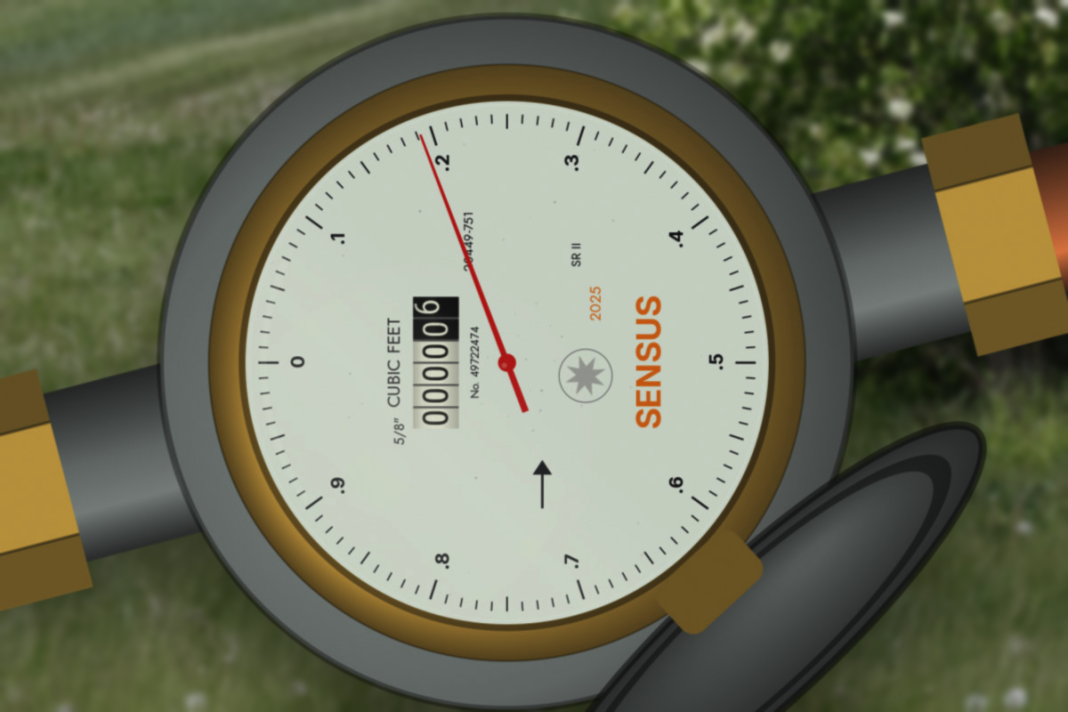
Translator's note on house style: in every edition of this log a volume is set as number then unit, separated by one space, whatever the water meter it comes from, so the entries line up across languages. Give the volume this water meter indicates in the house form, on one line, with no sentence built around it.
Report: 6.19 ft³
